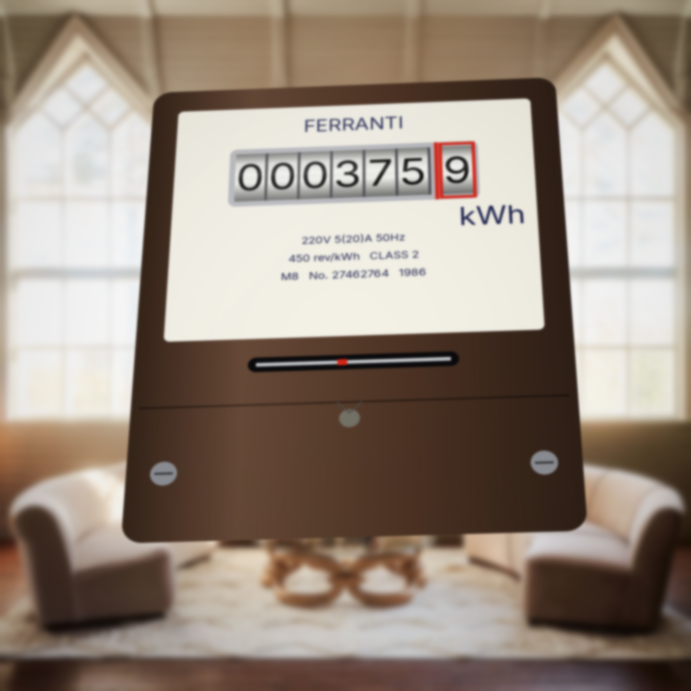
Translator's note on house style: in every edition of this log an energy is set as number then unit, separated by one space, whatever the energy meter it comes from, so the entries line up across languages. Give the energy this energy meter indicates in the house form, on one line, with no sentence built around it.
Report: 375.9 kWh
